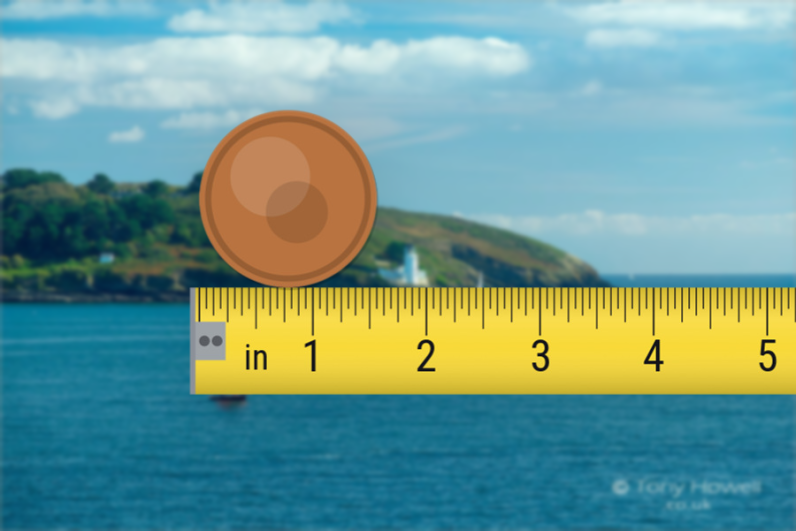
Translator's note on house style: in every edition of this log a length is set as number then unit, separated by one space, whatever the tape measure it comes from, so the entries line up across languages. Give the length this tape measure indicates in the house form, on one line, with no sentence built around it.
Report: 1.5625 in
